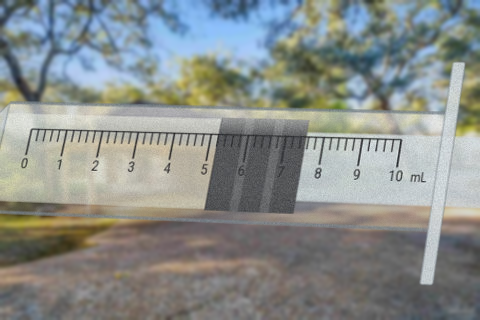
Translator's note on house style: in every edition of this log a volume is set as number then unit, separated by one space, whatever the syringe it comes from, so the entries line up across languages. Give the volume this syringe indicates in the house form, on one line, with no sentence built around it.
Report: 5.2 mL
